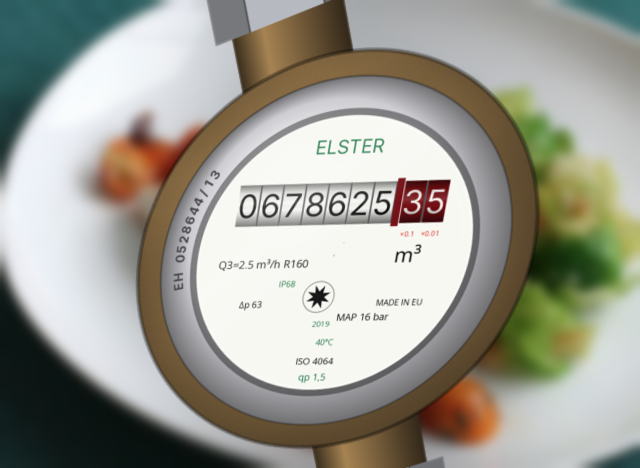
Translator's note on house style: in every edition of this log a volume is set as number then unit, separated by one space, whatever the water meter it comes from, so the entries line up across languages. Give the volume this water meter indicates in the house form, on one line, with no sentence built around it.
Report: 678625.35 m³
